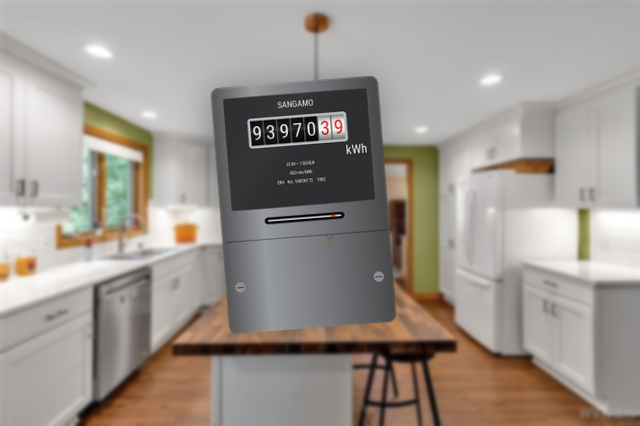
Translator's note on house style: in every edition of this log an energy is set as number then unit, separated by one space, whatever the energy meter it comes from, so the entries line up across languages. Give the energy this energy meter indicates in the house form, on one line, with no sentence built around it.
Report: 93970.39 kWh
